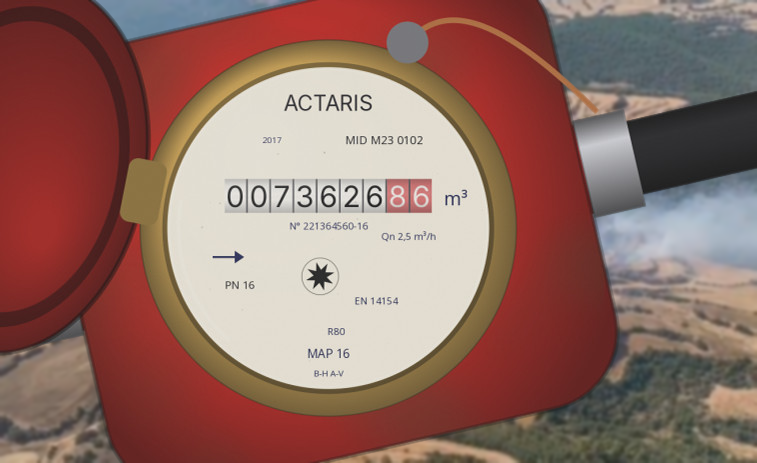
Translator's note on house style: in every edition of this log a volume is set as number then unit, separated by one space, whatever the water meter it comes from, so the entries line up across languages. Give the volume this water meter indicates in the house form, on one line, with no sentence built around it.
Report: 73626.86 m³
